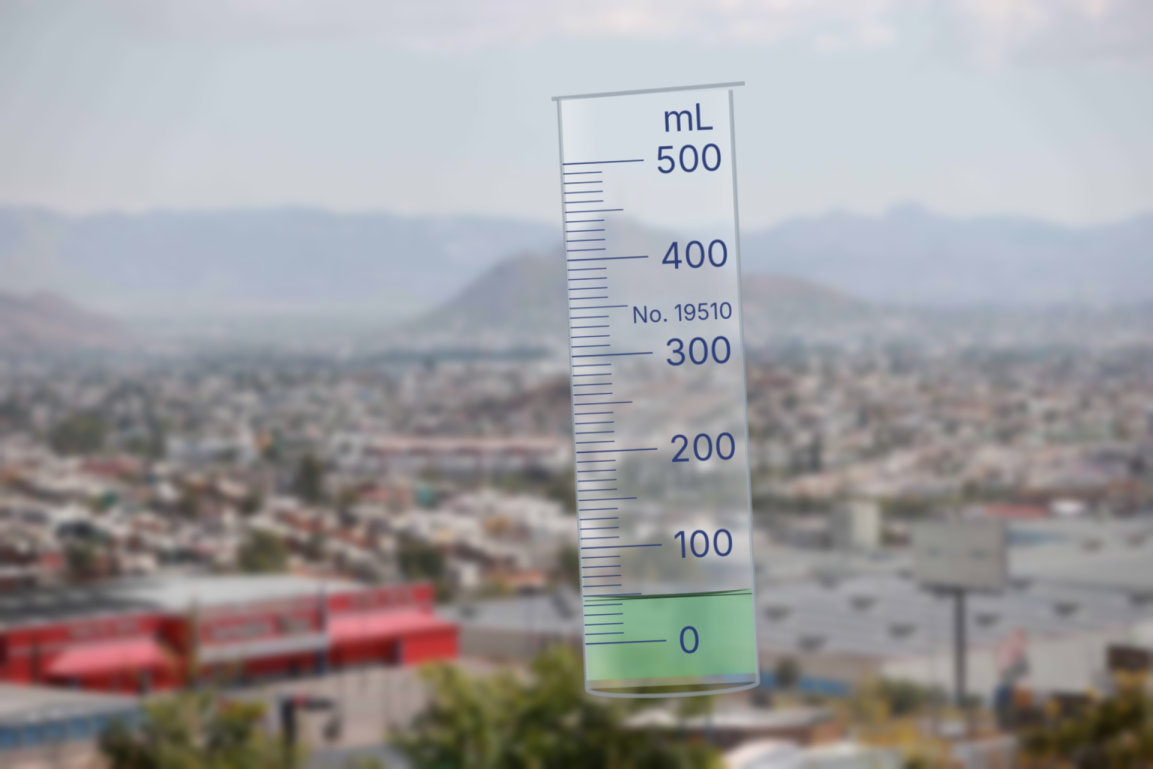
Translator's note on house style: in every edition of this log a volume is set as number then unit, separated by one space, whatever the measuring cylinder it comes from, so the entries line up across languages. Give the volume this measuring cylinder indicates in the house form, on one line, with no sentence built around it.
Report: 45 mL
